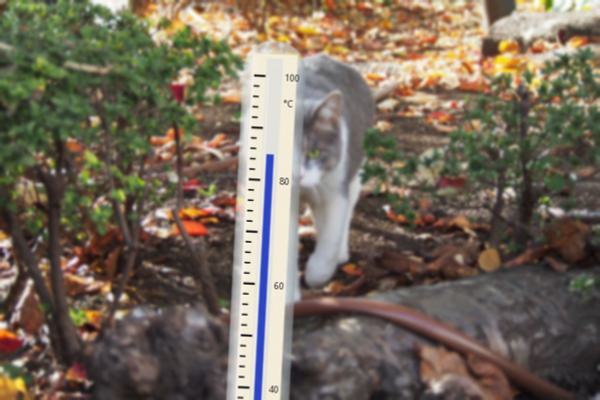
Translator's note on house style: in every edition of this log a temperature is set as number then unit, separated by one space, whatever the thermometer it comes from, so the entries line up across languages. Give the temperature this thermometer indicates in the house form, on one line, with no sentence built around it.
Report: 85 °C
